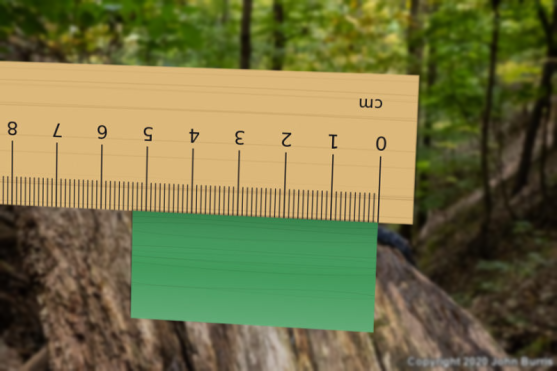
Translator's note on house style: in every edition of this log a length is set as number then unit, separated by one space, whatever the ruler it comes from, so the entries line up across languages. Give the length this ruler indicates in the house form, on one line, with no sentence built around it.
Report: 5.3 cm
